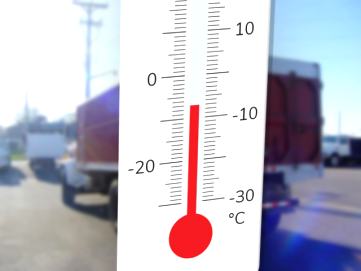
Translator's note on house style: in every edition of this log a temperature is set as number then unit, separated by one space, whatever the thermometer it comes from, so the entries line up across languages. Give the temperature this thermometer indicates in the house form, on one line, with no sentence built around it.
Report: -7 °C
